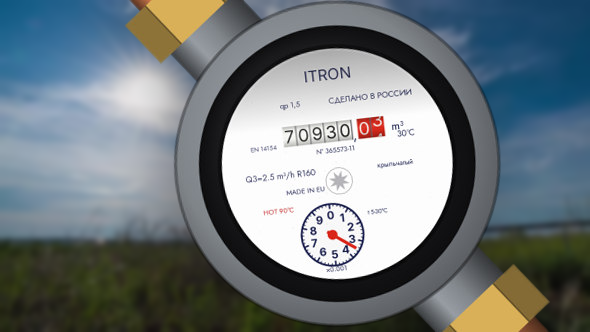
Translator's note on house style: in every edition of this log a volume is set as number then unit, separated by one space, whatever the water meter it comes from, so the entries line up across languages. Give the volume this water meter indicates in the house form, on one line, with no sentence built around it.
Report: 70930.033 m³
